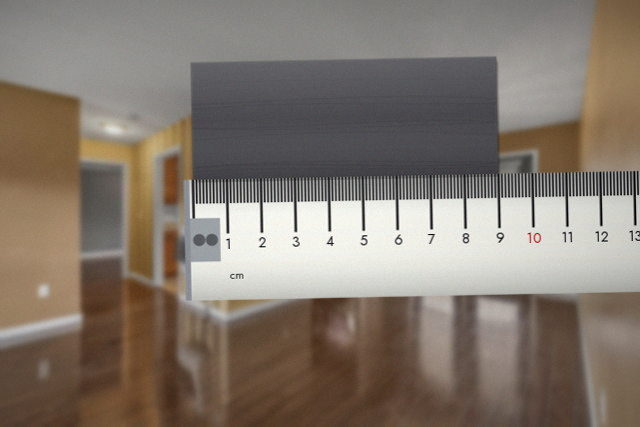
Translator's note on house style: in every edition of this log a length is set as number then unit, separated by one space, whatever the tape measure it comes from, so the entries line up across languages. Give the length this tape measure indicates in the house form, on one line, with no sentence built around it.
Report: 9 cm
